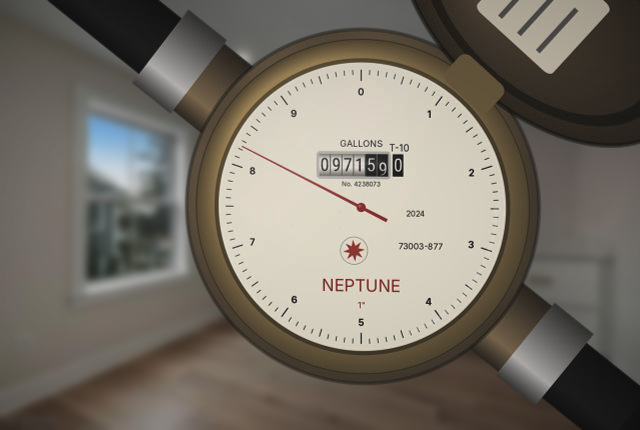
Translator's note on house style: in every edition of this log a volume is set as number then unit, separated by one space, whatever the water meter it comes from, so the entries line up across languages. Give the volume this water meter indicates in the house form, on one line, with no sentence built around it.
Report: 971588.2 gal
